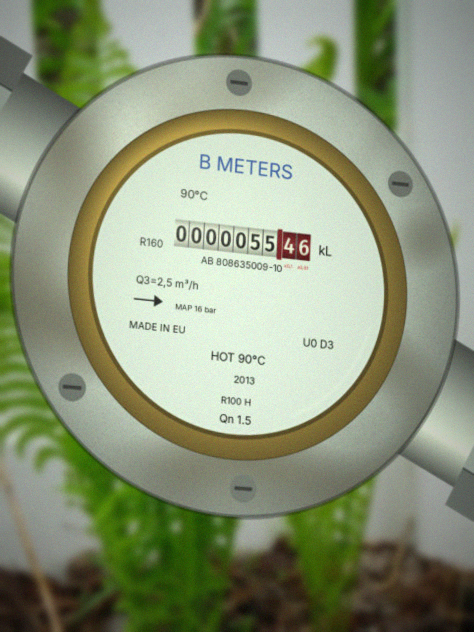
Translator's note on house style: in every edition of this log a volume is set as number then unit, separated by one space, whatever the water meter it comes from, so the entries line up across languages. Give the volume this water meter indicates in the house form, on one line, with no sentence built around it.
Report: 55.46 kL
